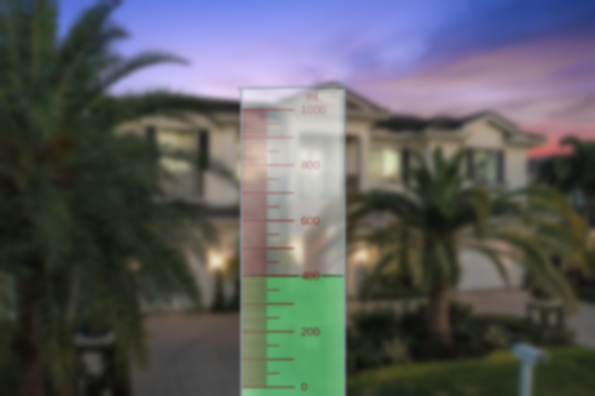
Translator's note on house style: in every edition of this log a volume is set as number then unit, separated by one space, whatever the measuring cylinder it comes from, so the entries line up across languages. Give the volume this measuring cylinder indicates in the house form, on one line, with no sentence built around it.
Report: 400 mL
